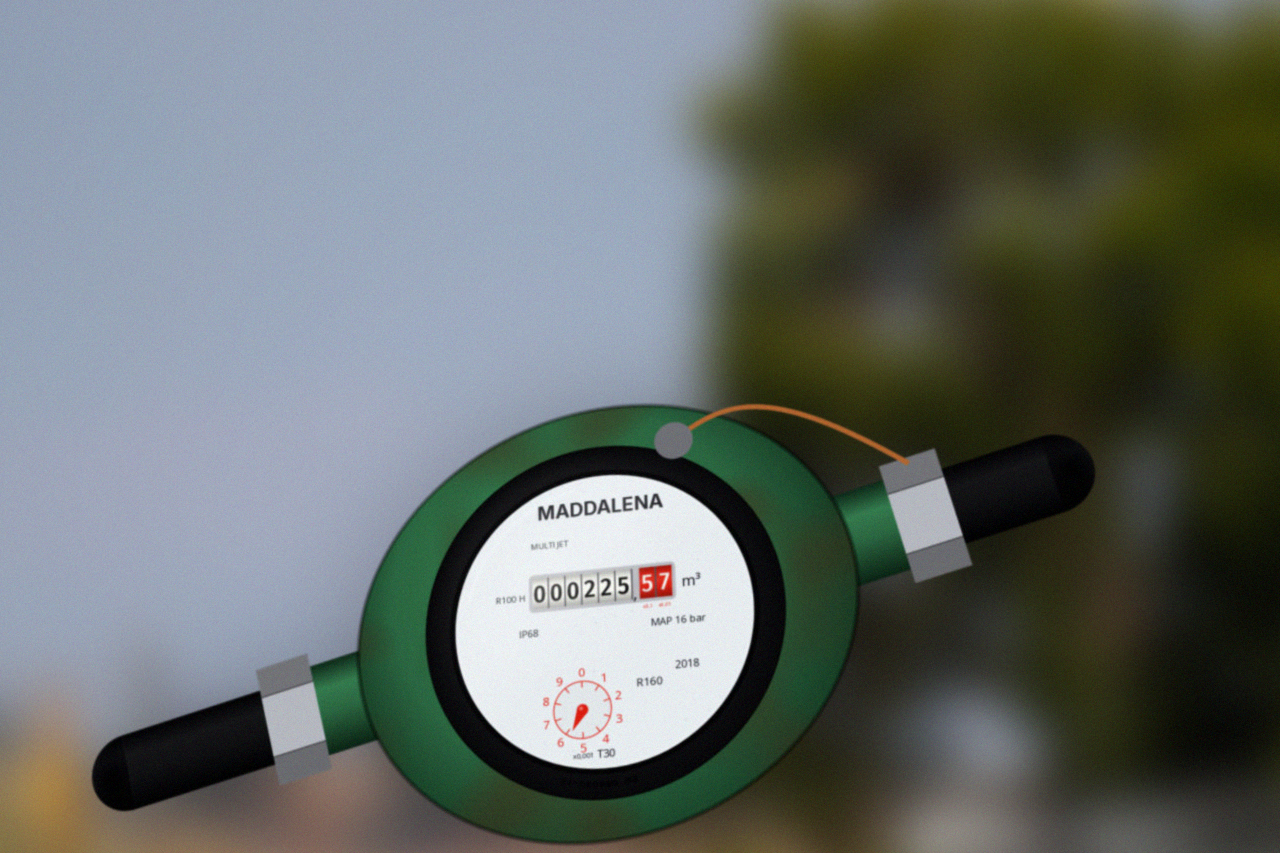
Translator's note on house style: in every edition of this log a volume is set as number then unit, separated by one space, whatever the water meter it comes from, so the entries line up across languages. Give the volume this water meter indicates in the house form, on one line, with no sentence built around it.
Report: 225.575 m³
